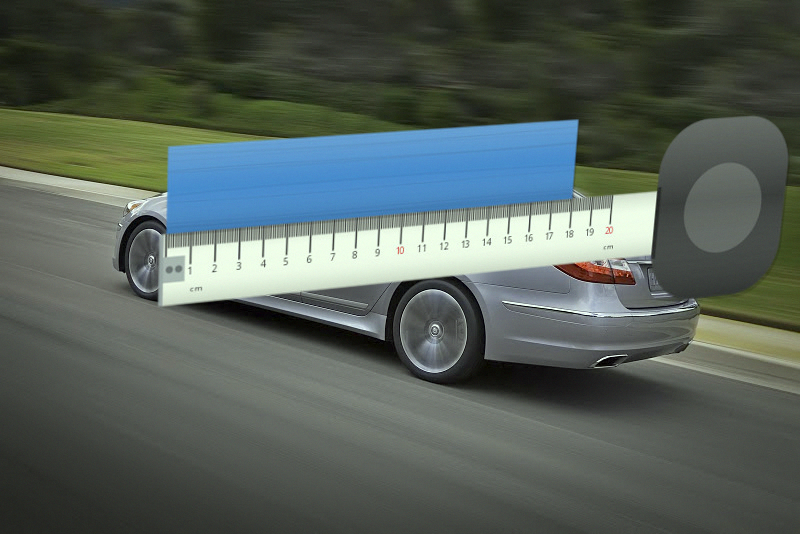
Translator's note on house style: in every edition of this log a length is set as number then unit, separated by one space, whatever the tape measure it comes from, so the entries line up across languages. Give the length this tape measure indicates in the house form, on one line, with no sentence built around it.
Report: 18 cm
